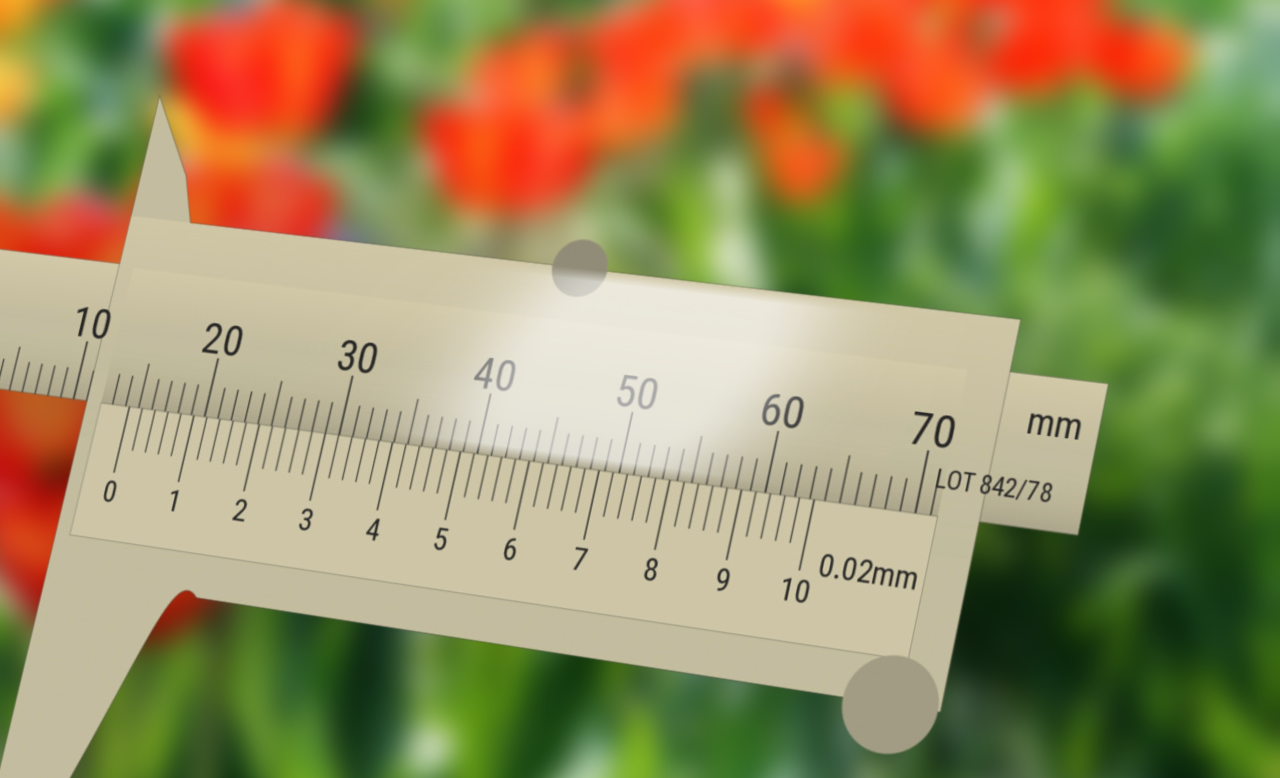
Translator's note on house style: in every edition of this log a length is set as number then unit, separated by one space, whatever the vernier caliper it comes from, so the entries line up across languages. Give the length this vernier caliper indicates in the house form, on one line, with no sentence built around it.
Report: 14.3 mm
